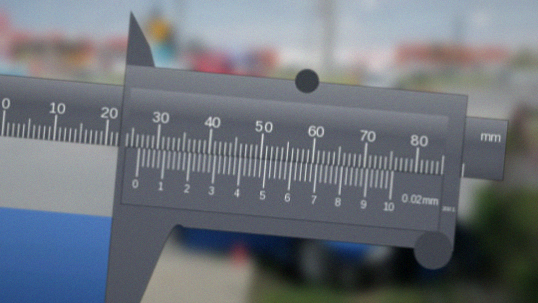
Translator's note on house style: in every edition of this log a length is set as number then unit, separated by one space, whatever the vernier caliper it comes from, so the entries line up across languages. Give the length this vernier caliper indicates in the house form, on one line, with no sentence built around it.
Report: 26.5 mm
